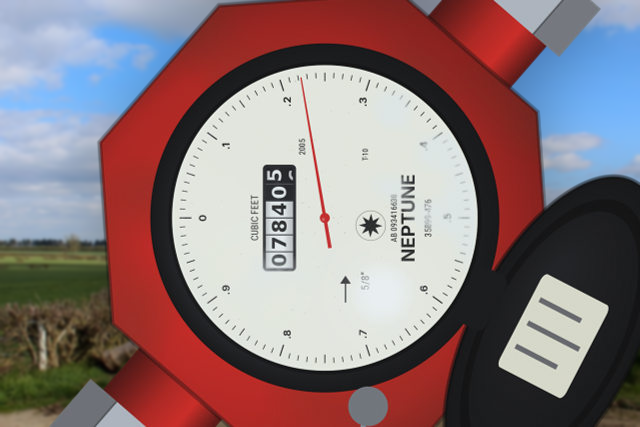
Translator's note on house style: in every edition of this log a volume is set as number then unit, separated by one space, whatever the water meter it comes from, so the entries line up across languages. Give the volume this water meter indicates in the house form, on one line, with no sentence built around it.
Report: 78405.22 ft³
